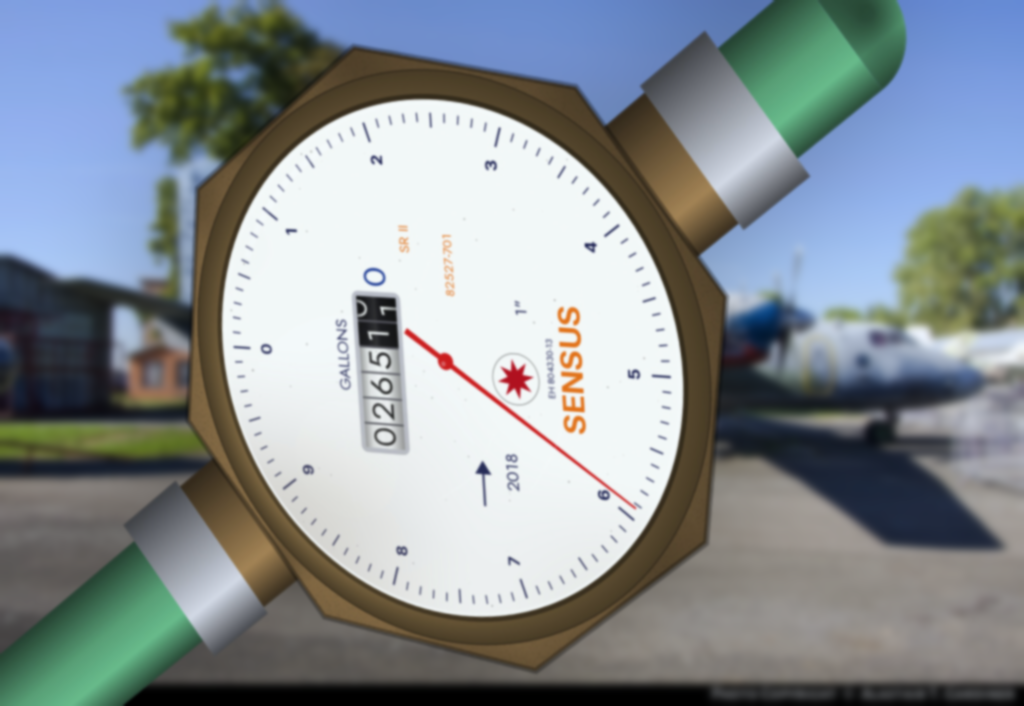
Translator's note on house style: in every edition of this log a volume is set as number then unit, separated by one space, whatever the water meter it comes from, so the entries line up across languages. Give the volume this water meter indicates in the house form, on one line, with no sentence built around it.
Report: 265105.9 gal
